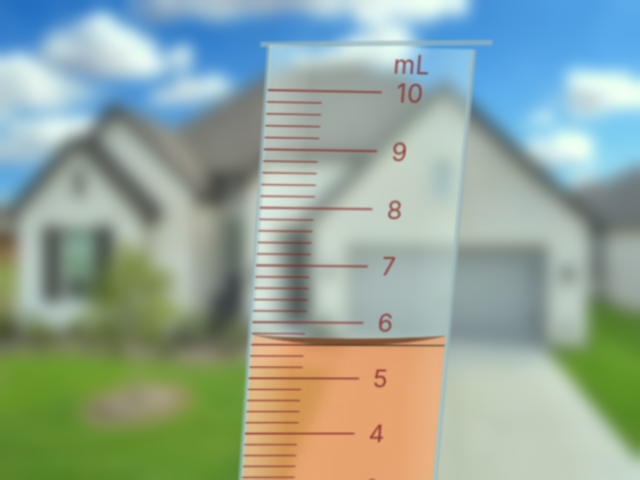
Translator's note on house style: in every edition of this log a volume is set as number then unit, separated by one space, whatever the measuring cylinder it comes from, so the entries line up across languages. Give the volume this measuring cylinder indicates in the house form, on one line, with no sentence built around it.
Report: 5.6 mL
